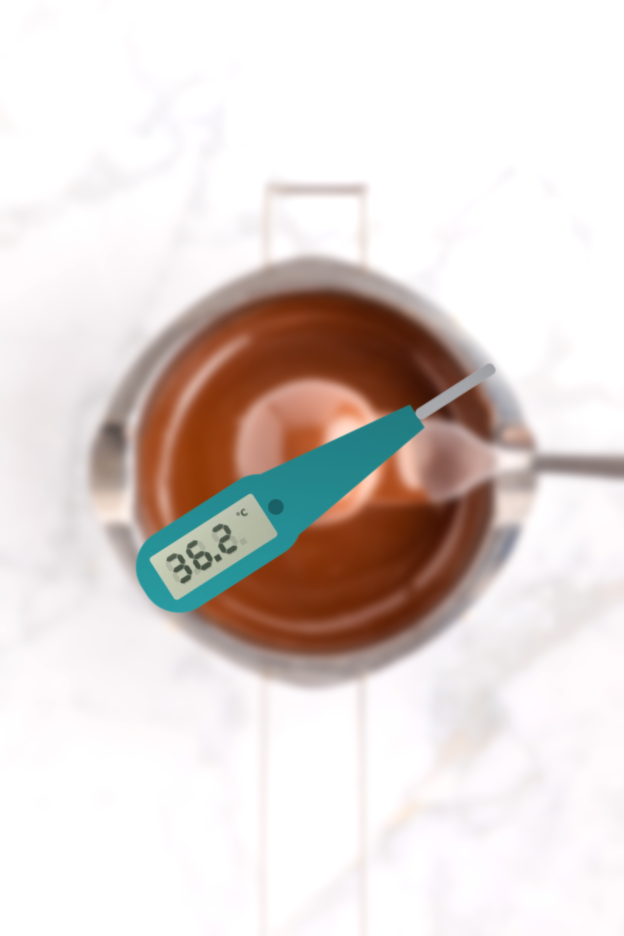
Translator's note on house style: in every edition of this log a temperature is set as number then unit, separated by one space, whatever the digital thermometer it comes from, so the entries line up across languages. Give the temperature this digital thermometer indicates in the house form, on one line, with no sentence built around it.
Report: 36.2 °C
